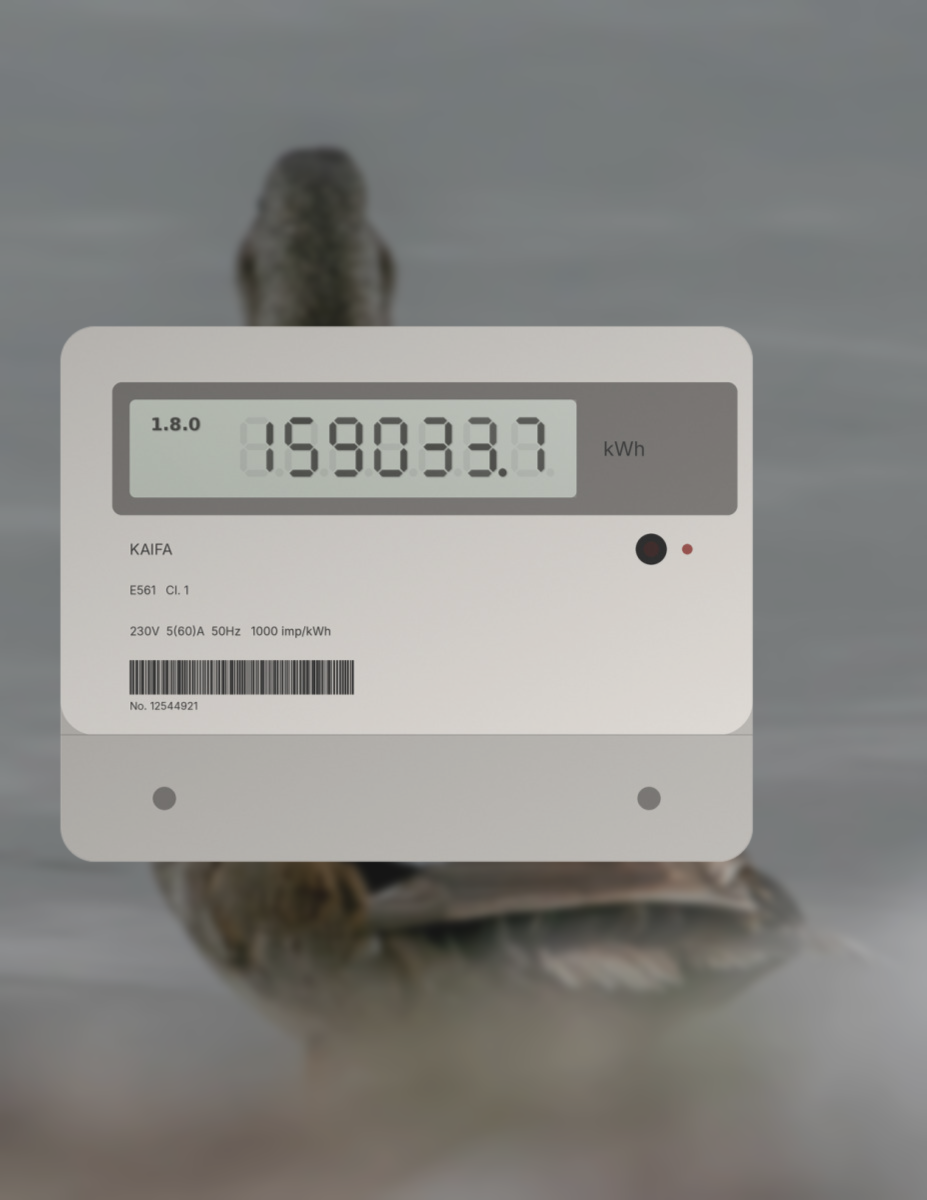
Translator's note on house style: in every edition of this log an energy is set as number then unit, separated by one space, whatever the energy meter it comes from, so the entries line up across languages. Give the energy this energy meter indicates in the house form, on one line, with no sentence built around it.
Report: 159033.7 kWh
